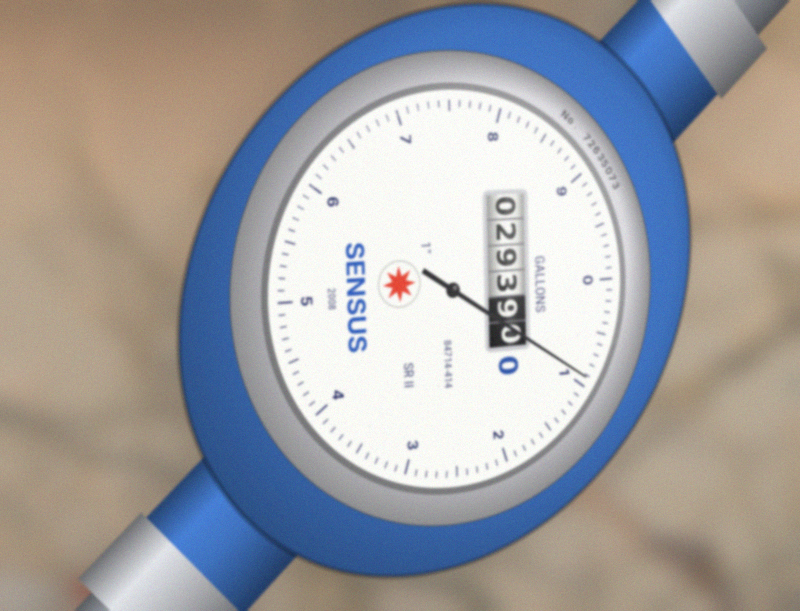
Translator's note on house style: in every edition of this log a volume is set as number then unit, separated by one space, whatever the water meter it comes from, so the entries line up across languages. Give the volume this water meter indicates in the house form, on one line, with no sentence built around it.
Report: 293900.9 gal
